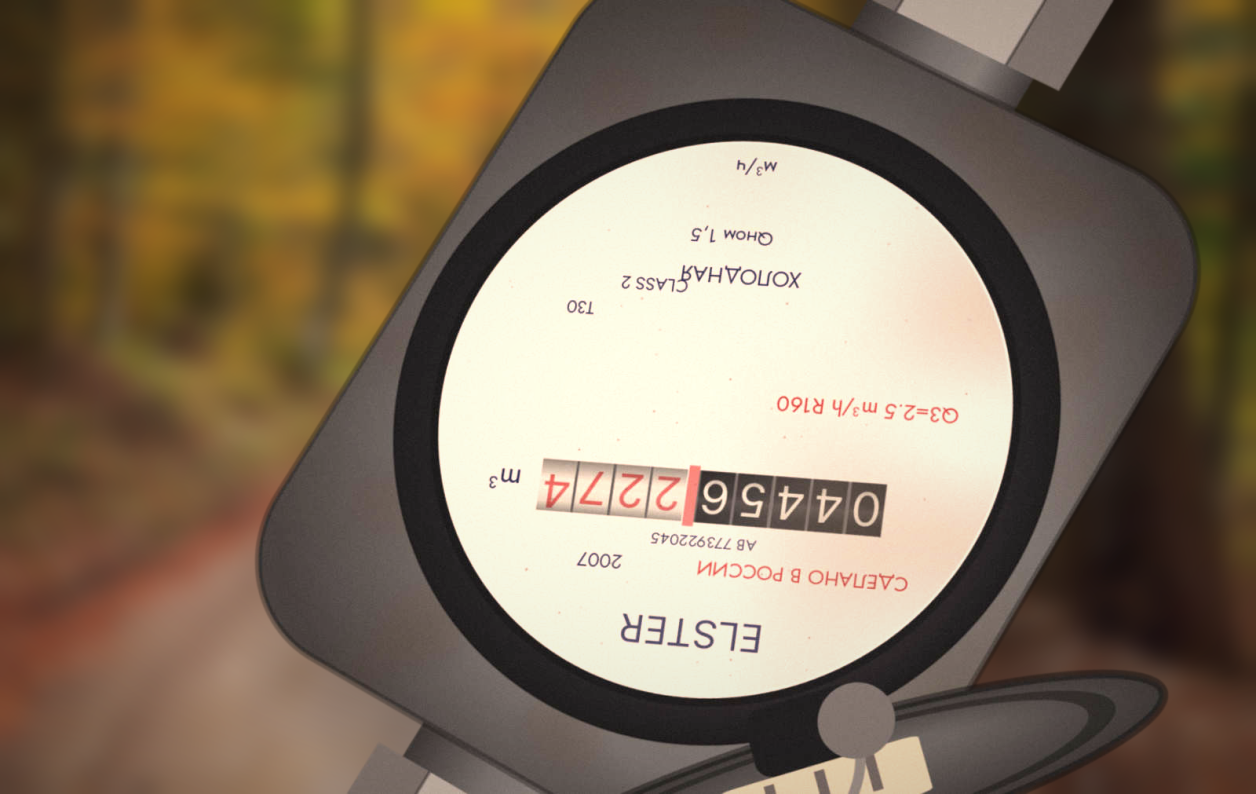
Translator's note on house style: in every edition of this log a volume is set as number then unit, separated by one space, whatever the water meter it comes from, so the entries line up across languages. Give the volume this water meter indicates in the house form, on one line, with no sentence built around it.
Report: 4456.2274 m³
